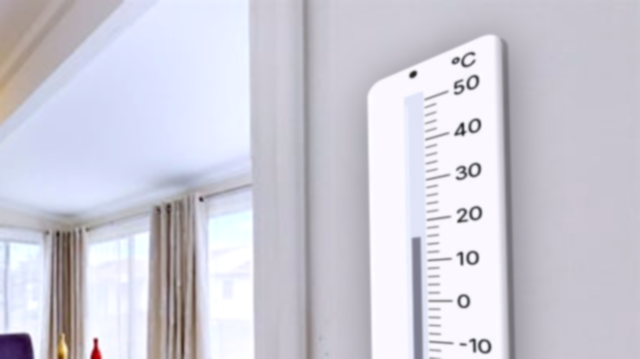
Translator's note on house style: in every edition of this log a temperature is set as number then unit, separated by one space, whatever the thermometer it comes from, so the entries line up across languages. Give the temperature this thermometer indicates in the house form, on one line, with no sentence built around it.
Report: 16 °C
